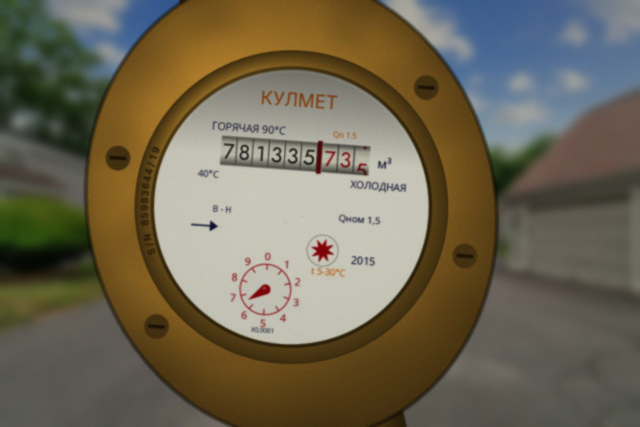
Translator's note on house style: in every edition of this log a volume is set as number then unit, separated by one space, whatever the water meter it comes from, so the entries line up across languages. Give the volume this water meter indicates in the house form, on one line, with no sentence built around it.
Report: 781335.7346 m³
